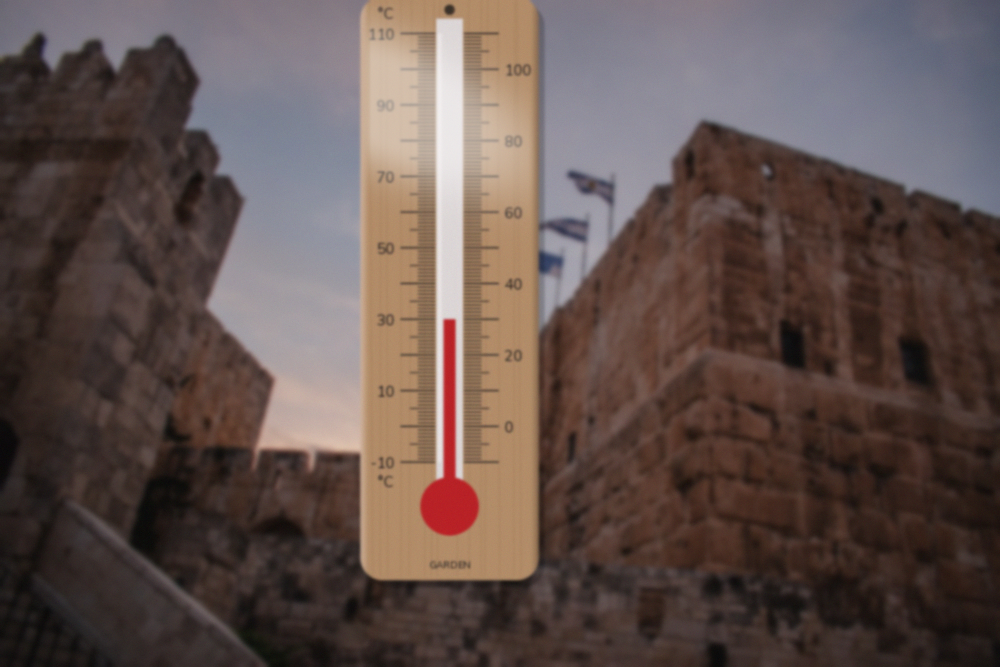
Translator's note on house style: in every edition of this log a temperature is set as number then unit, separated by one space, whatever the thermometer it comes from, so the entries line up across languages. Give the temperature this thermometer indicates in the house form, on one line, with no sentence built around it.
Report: 30 °C
